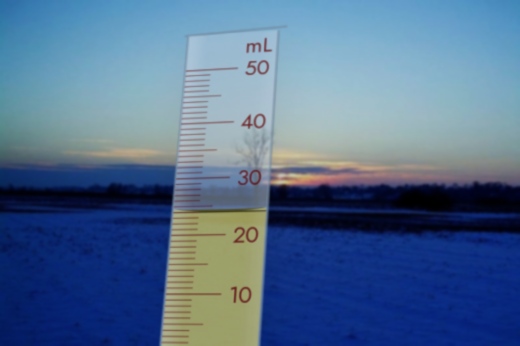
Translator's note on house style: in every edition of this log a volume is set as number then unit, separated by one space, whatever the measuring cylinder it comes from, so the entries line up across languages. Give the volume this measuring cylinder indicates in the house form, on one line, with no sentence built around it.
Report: 24 mL
